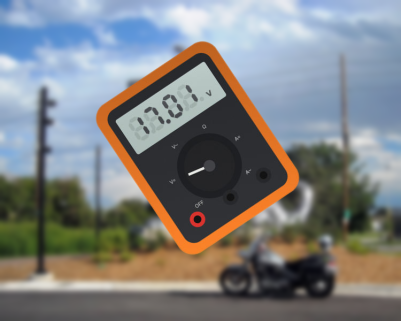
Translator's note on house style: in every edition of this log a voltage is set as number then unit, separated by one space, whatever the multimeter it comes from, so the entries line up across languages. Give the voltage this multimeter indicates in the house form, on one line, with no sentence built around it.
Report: 17.01 V
